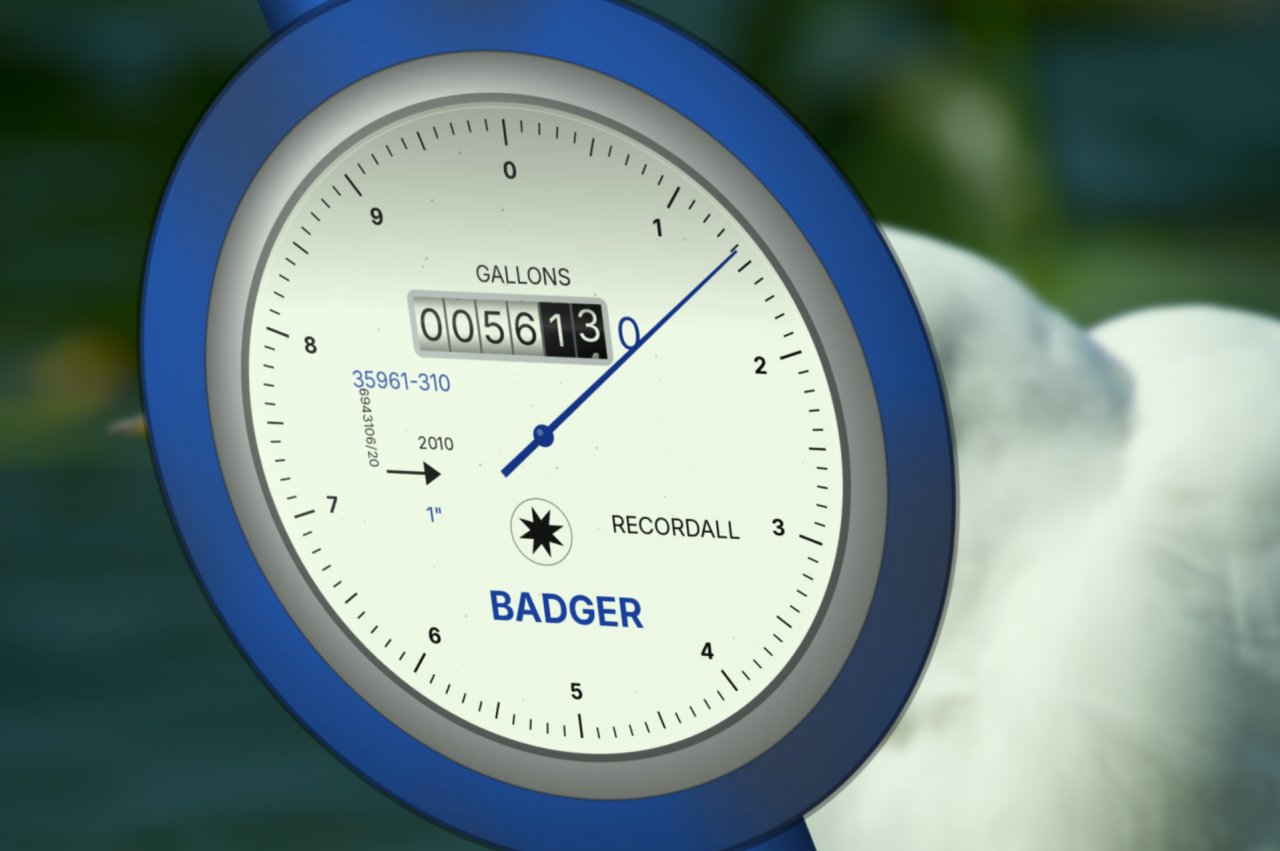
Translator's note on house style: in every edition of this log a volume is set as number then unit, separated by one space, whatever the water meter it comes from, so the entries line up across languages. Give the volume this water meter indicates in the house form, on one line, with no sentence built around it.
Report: 56131.4 gal
